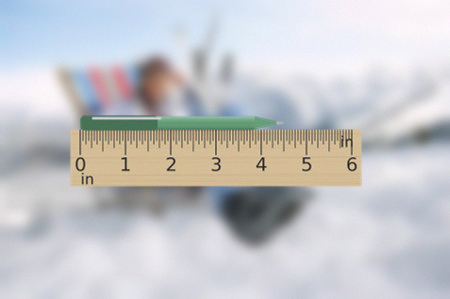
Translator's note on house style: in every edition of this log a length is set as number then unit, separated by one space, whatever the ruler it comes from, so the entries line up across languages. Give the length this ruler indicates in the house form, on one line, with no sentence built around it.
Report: 4.5 in
